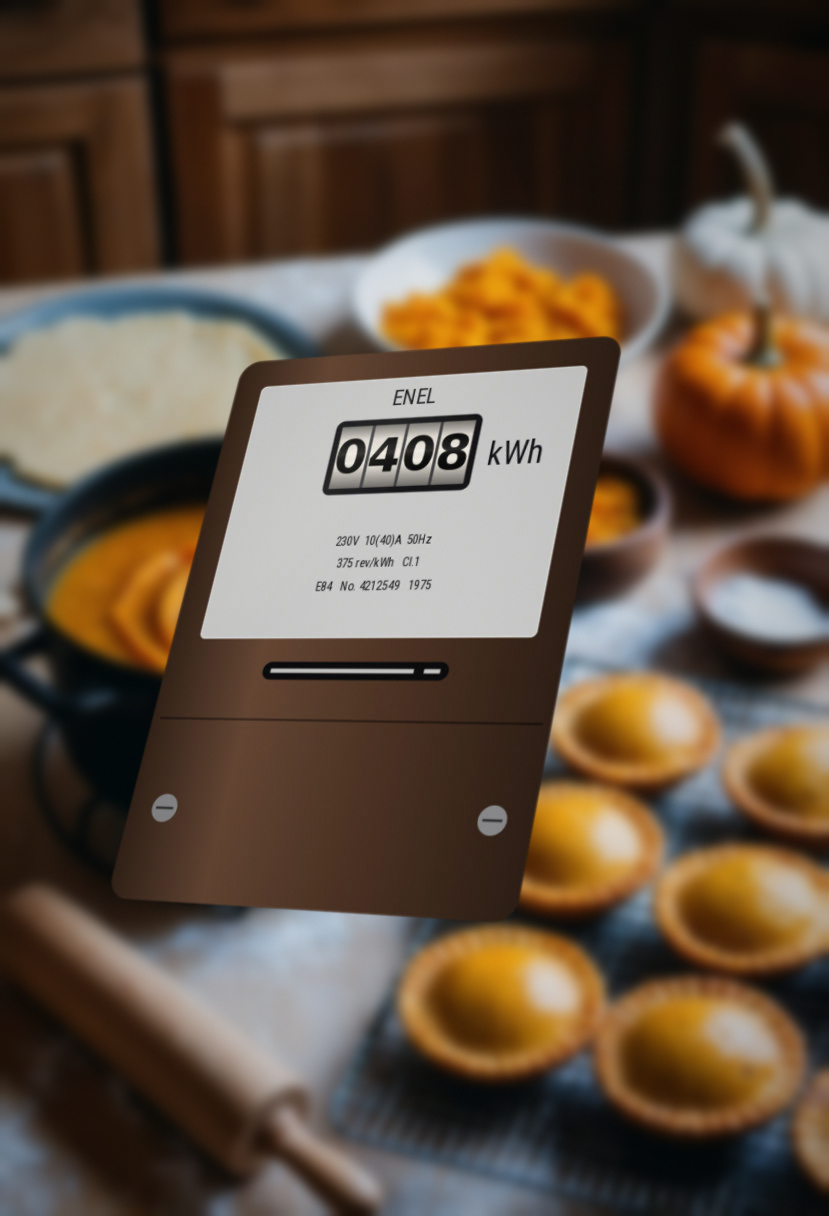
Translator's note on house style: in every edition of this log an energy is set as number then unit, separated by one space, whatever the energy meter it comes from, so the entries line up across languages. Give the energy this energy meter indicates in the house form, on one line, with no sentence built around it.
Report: 408 kWh
